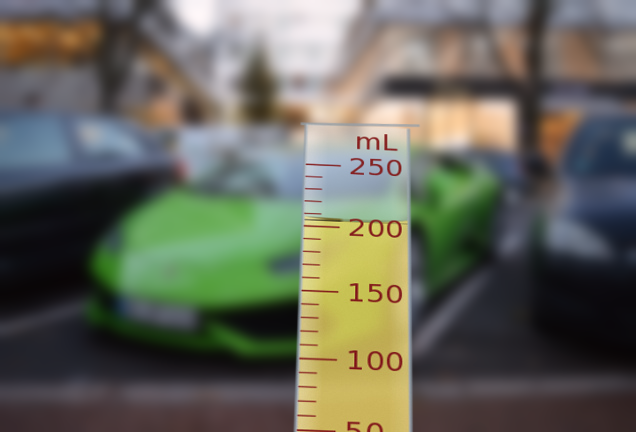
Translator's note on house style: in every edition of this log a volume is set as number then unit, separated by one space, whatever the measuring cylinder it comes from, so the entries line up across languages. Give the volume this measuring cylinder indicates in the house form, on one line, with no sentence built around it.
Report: 205 mL
